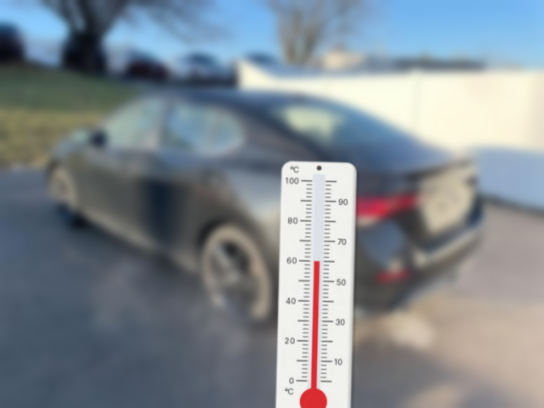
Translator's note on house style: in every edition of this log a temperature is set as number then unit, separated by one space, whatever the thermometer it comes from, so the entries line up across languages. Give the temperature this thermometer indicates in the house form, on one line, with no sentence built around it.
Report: 60 °C
